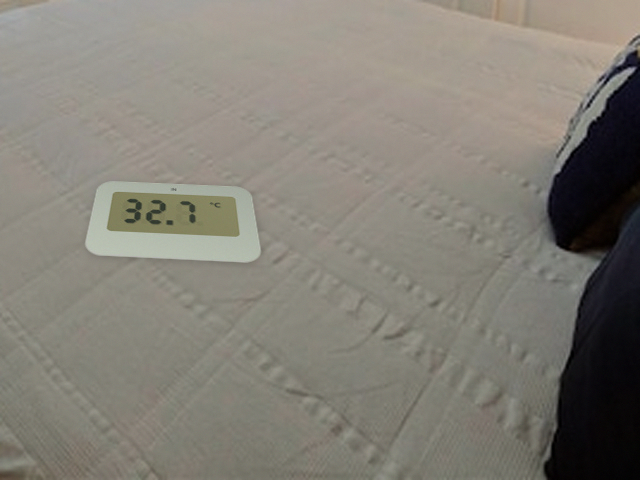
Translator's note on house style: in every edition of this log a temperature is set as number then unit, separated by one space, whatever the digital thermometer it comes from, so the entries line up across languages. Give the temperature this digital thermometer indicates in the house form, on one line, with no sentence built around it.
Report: 32.7 °C
